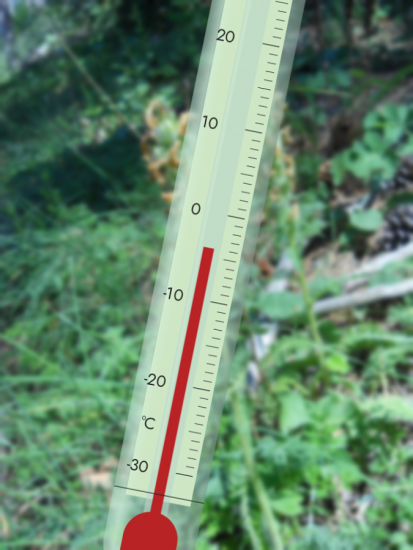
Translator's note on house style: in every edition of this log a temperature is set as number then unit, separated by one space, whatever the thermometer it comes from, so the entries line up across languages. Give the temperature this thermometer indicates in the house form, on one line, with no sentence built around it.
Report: -4 °C
